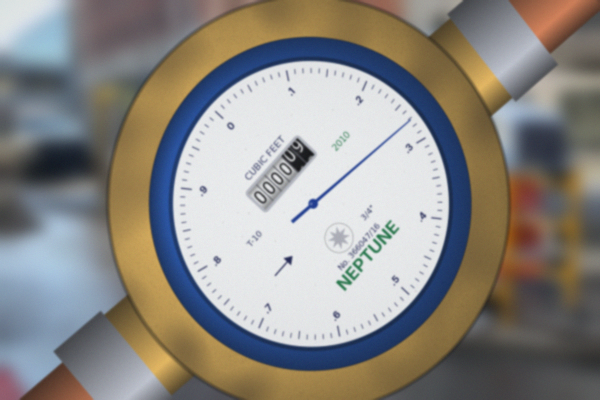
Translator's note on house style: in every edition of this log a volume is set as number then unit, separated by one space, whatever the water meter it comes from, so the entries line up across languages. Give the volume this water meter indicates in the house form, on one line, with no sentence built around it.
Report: 9.27 ft³
